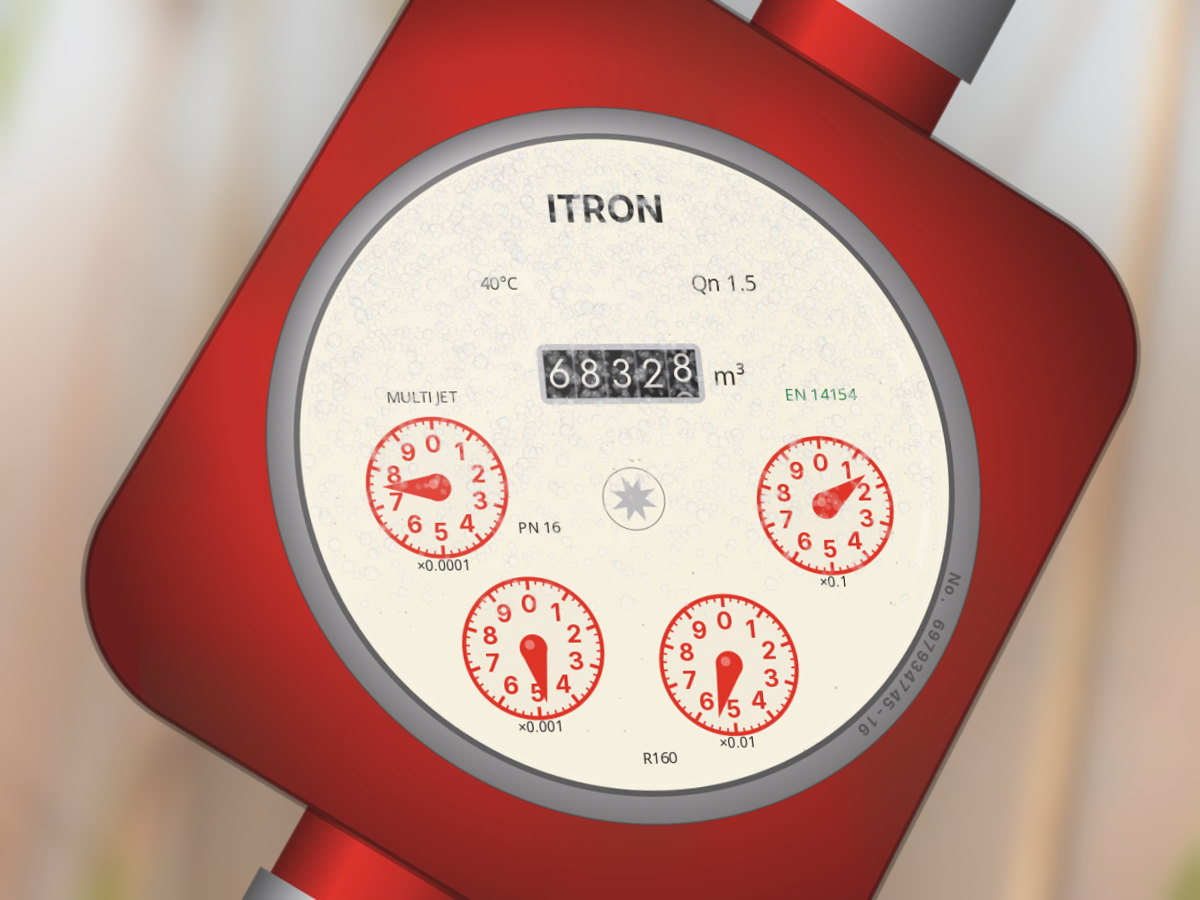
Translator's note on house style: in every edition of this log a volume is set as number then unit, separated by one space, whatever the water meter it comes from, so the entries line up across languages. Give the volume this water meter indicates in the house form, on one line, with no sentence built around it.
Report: 68328.1547 m³
